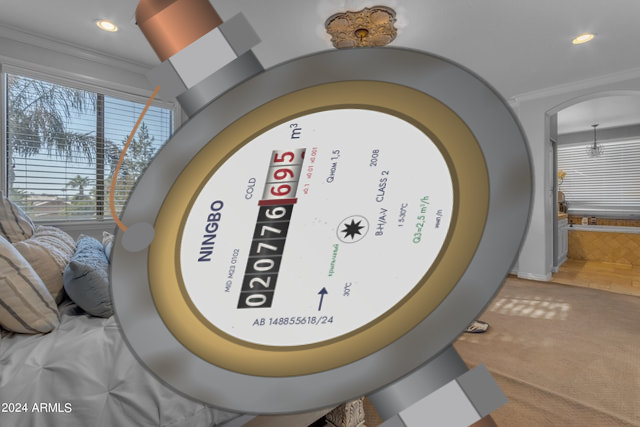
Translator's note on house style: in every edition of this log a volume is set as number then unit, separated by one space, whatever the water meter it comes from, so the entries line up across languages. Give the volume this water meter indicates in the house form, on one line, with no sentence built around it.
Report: 20776.695 m³
